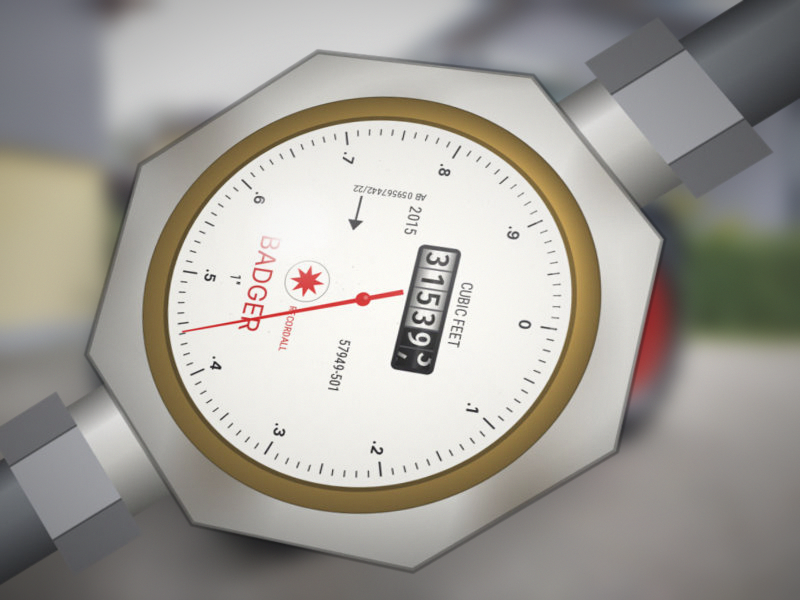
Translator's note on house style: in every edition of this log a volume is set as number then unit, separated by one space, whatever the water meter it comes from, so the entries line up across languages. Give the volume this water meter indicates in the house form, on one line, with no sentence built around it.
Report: 315393.44 ft³
